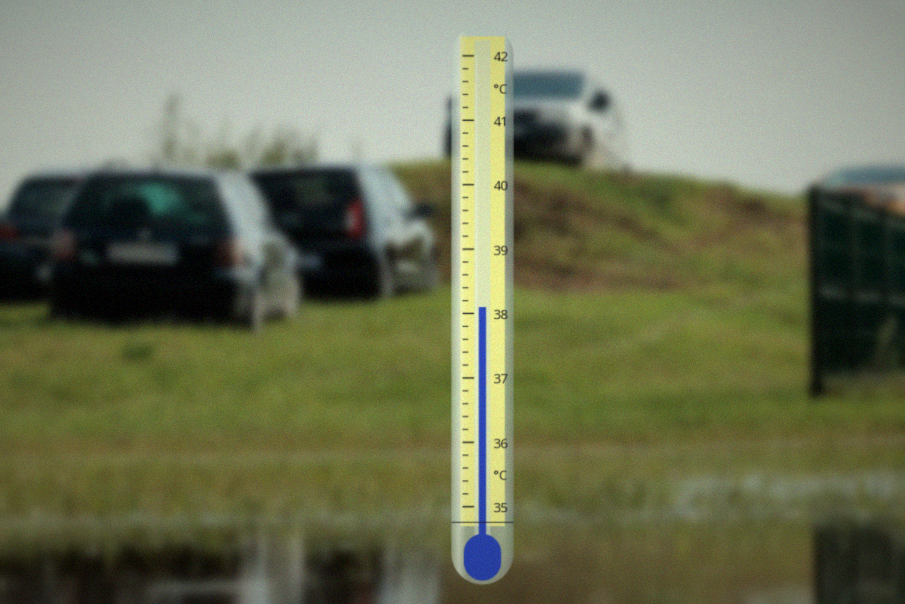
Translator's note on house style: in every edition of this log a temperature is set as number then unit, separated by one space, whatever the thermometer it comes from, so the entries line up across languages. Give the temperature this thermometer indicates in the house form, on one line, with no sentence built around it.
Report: 38.1 °C
